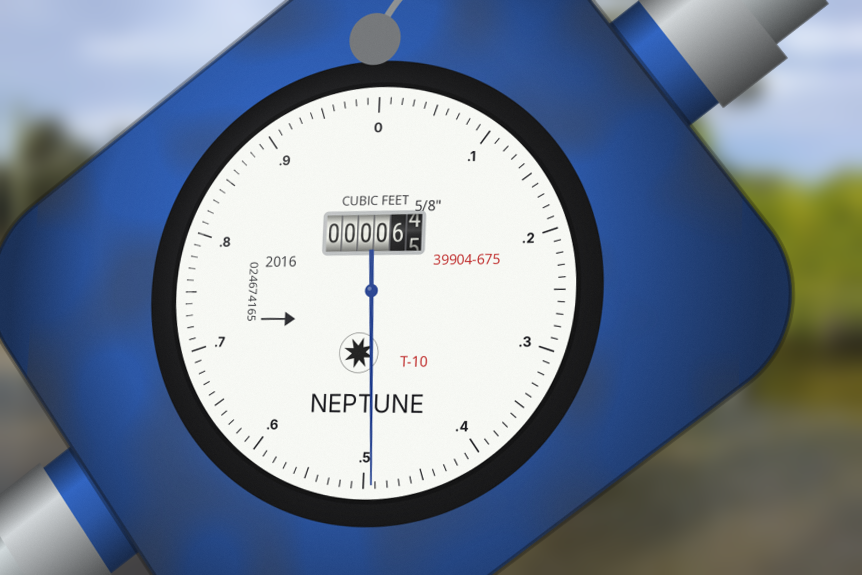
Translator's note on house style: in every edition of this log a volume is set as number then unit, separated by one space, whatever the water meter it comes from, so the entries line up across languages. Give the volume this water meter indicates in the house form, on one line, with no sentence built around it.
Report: 64.49 ft³
